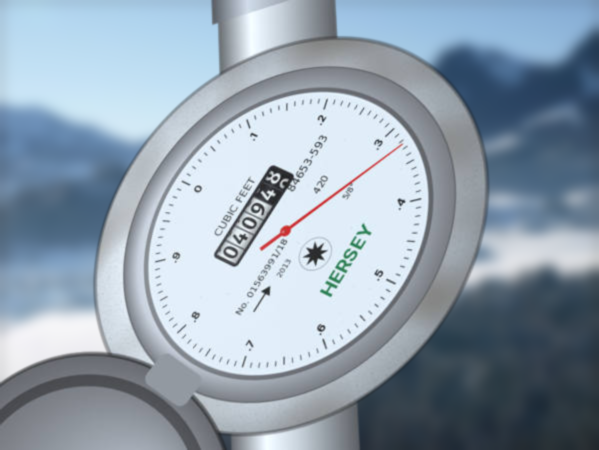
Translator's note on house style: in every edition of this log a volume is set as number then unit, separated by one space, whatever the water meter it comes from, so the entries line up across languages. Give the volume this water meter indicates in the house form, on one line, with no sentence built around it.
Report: 40948.32 ft³
